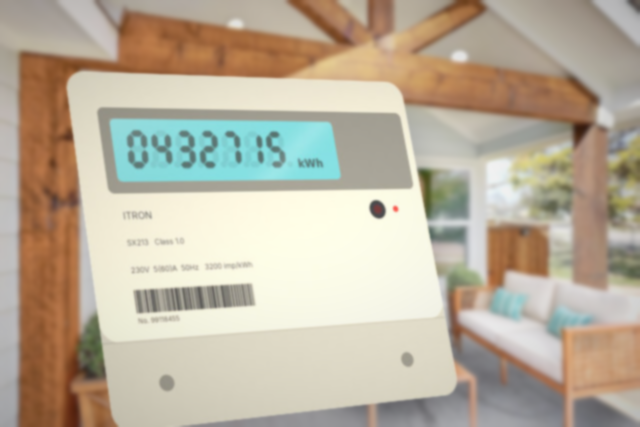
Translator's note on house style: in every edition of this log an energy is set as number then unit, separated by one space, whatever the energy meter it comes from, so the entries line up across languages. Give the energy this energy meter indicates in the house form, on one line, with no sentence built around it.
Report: 432715 kWh
